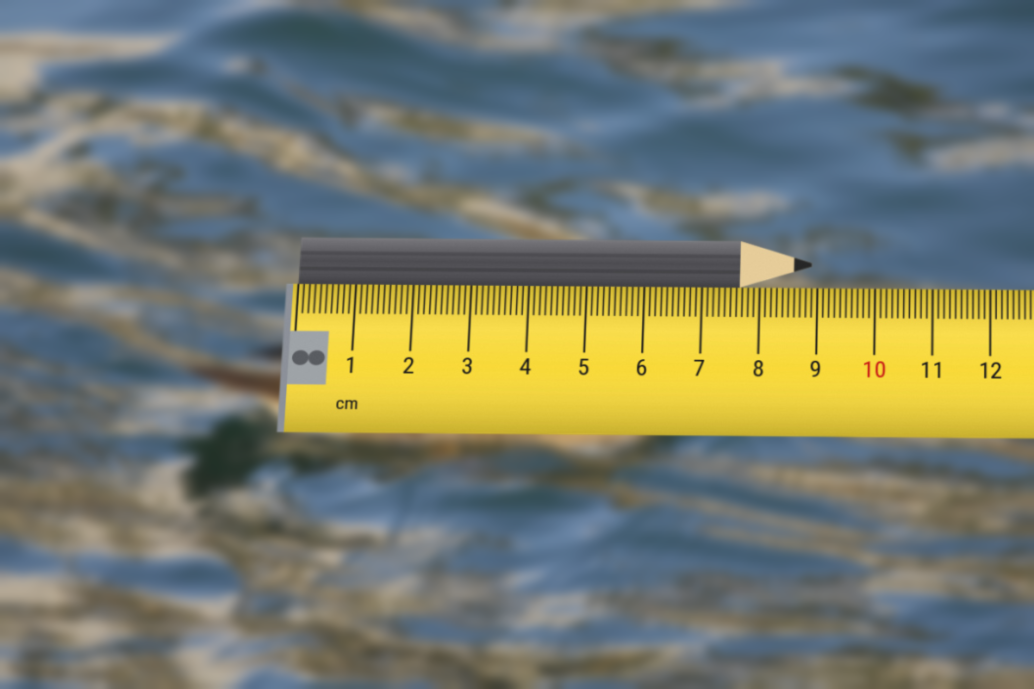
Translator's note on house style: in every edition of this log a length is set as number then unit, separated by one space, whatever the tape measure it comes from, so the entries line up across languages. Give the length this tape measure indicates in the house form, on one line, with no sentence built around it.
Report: 8.9 cm
